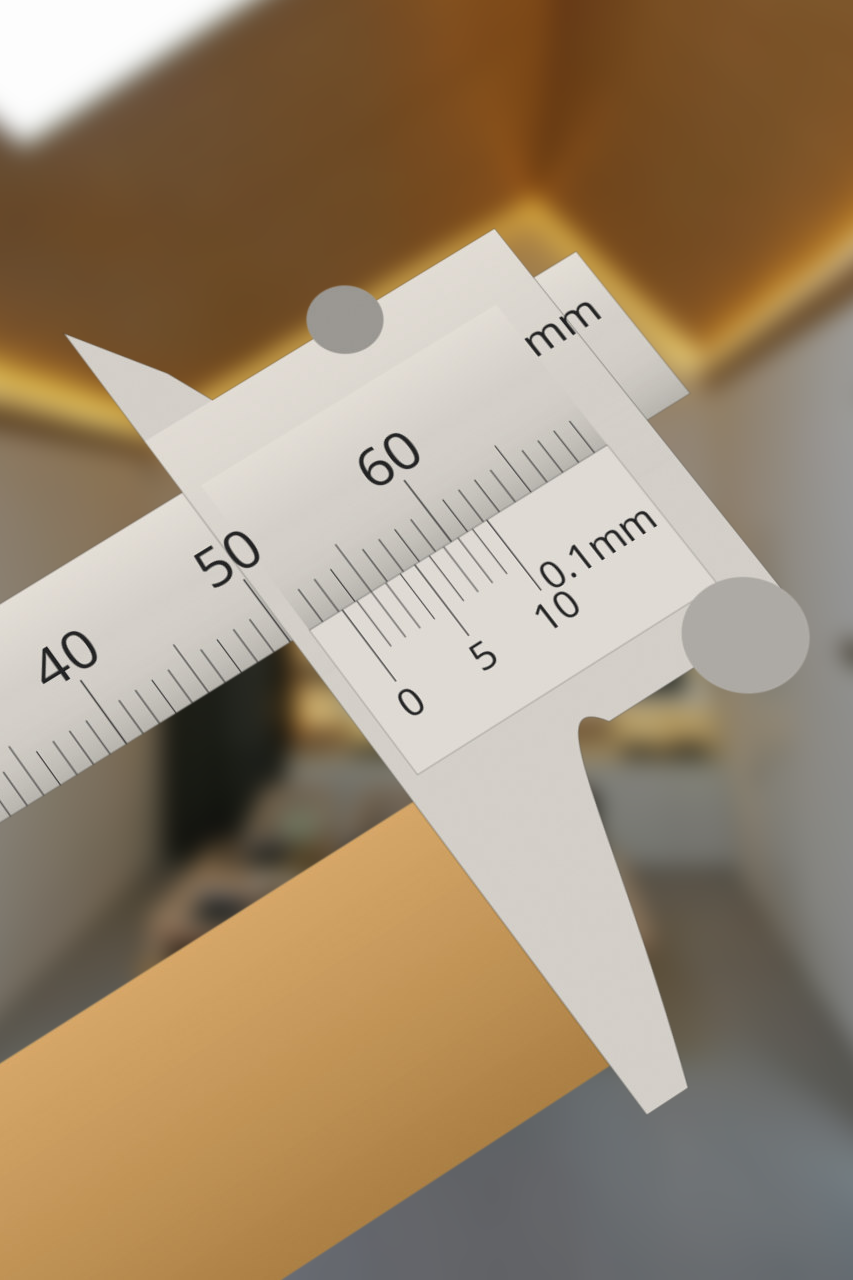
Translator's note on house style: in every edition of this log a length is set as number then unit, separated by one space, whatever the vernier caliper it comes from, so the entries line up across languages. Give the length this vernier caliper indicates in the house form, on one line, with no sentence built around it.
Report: 53.2 mm
